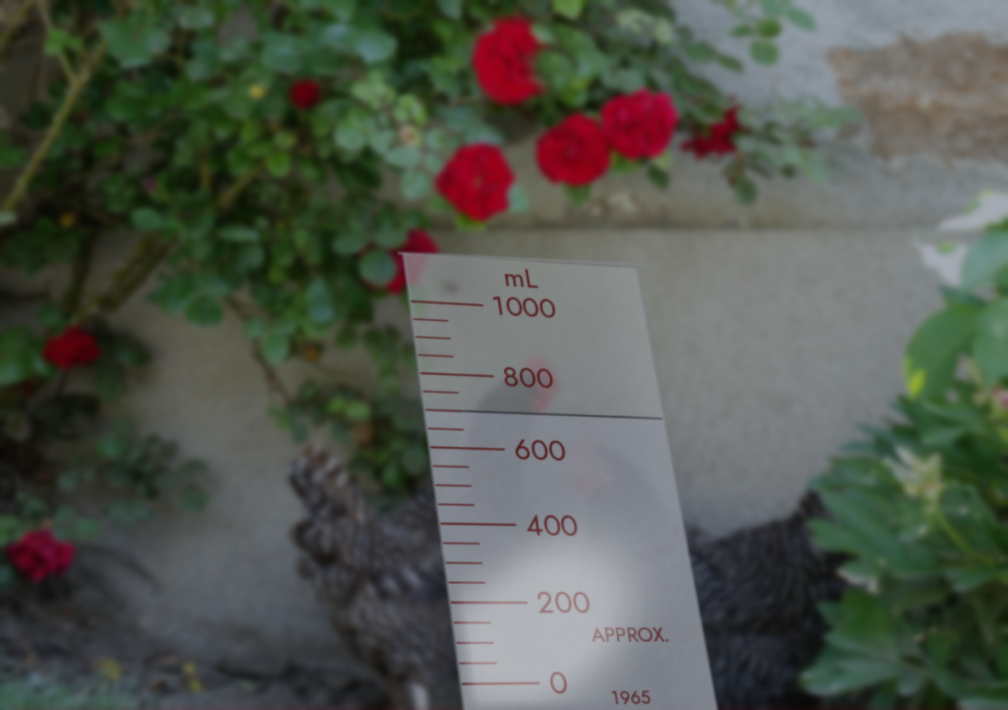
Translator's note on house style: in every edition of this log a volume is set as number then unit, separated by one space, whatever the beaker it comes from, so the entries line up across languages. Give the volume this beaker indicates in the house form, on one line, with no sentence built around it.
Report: 700 mL
